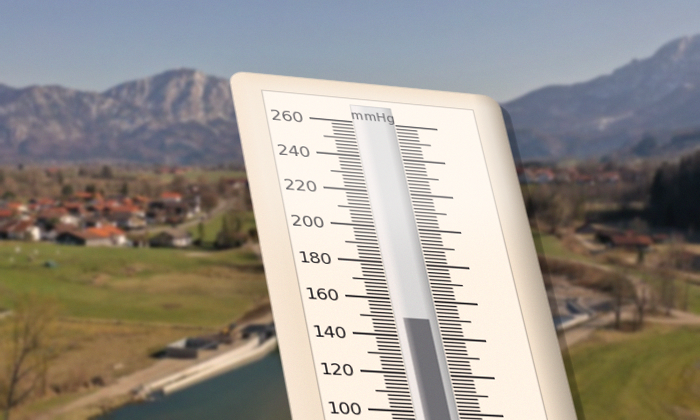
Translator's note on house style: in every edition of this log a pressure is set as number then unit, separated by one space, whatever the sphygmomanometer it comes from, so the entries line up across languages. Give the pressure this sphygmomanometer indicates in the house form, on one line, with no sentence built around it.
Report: 150 mmHg
